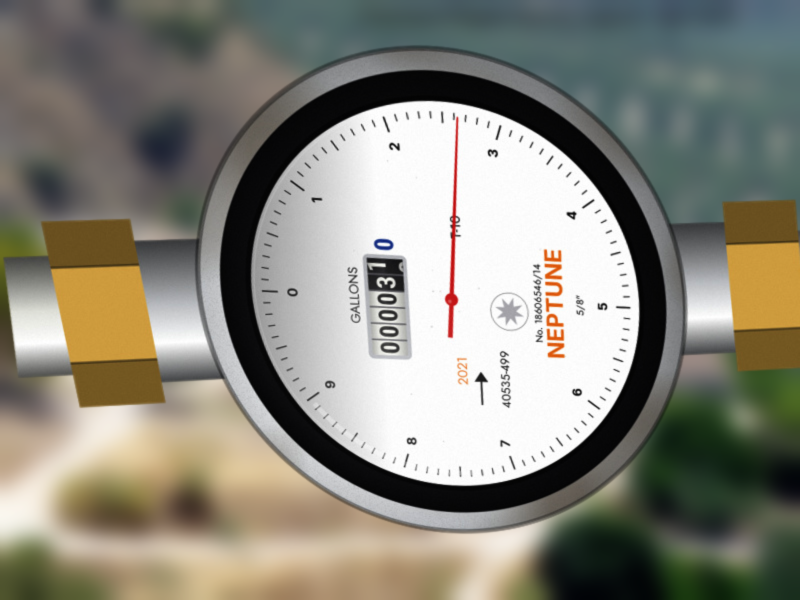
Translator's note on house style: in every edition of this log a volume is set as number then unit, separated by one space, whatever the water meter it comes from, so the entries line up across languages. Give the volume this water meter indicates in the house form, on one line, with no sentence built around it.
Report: 312.6 gal
